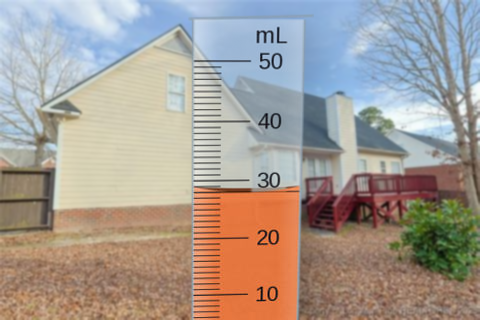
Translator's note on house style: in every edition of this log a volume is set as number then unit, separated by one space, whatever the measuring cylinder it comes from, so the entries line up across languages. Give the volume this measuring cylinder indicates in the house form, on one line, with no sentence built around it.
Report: 28 mL
